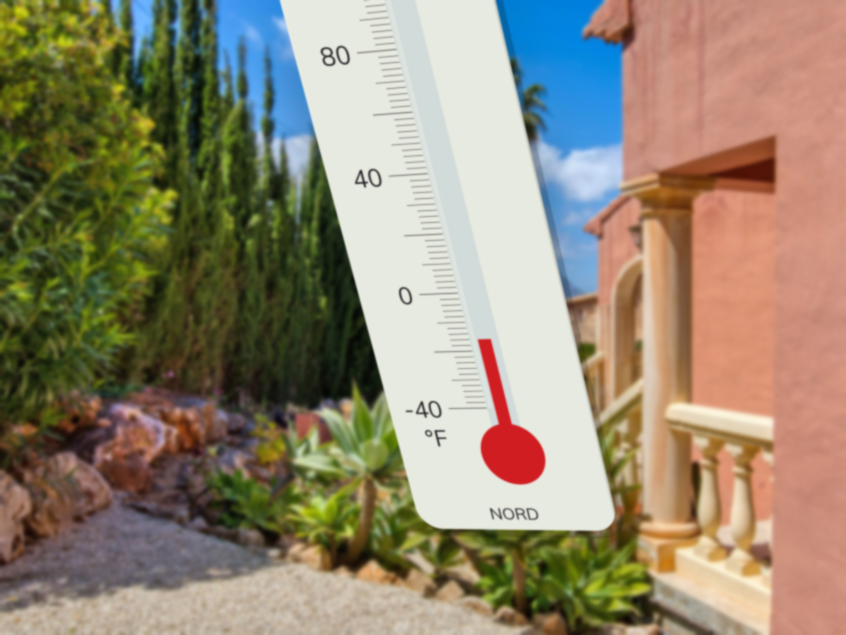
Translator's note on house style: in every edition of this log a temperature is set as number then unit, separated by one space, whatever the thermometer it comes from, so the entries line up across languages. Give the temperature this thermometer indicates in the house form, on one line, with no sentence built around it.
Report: -16 °F
